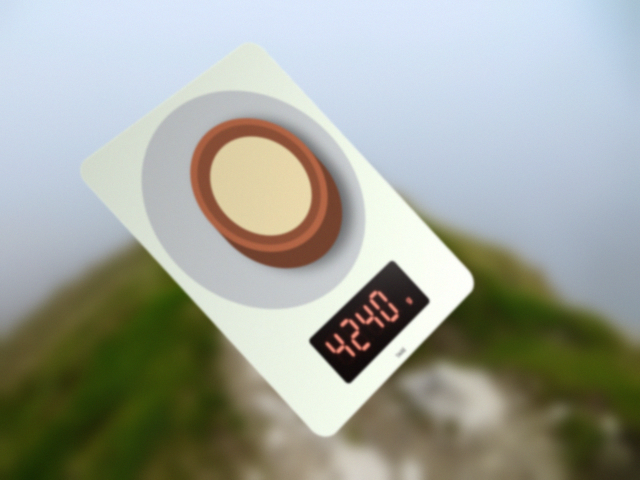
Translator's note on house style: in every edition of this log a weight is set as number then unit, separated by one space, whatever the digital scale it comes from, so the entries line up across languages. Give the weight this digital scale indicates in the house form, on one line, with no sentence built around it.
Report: 4240 g
